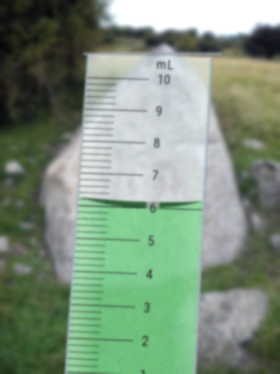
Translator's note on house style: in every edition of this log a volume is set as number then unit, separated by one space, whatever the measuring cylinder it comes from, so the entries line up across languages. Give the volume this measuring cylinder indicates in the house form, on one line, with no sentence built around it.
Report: 6 mL
